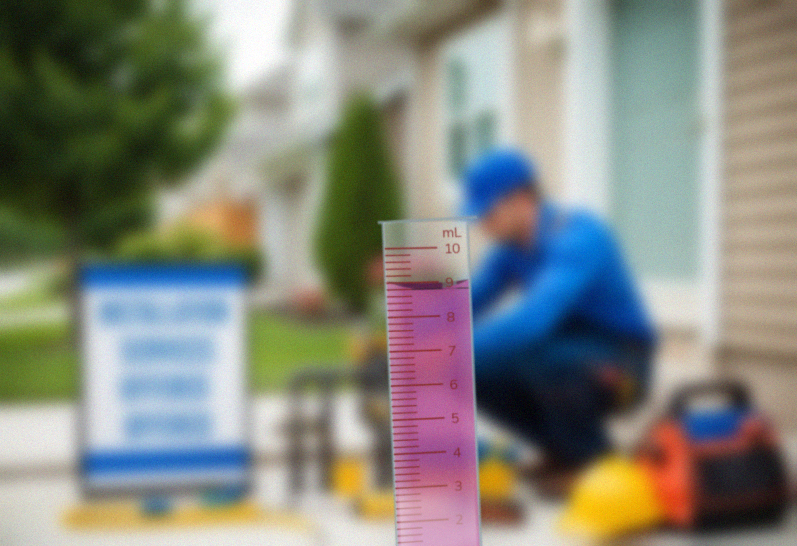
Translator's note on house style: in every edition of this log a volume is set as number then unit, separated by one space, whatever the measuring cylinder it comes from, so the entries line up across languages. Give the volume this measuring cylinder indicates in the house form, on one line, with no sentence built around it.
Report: 8.8 mL
